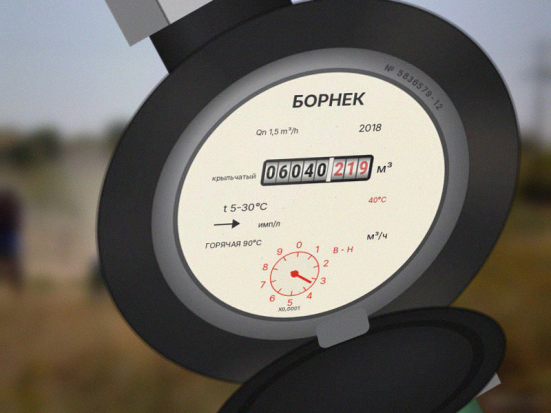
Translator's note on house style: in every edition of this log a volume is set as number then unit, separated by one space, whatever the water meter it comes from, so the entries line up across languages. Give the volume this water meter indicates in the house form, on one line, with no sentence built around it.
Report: 6040.2193 m³
